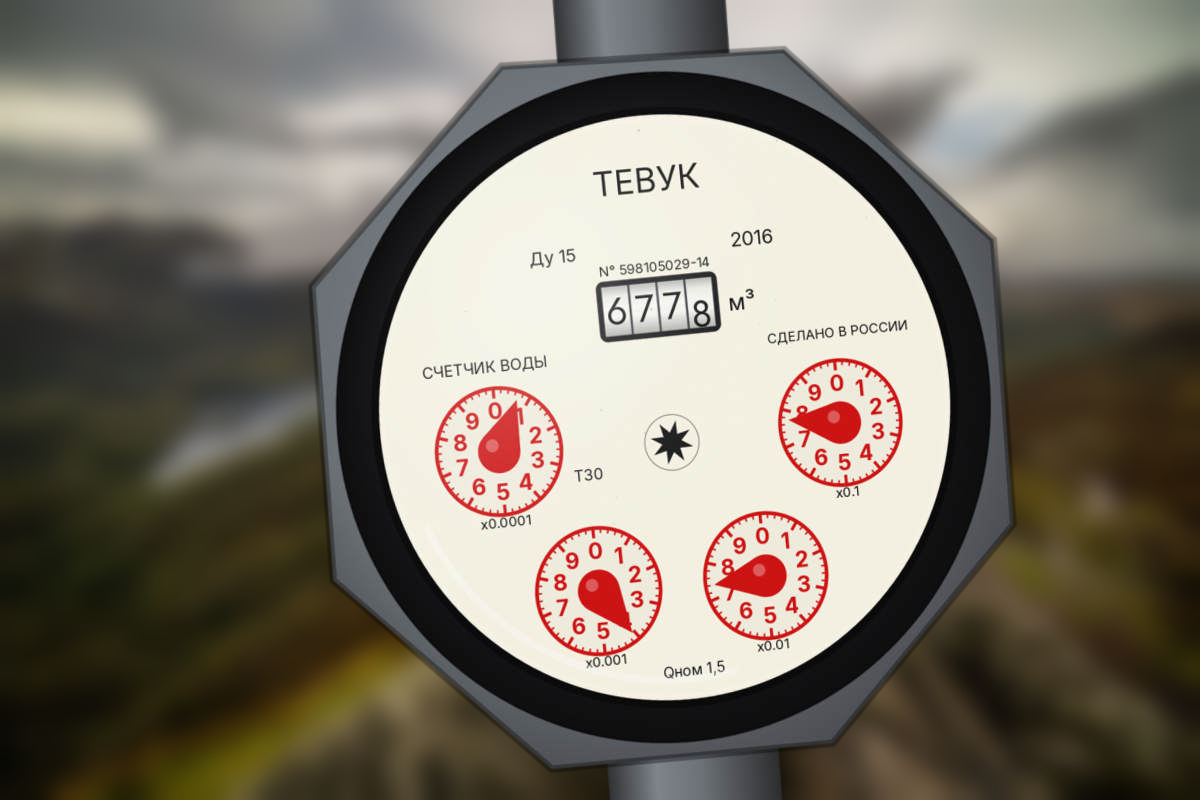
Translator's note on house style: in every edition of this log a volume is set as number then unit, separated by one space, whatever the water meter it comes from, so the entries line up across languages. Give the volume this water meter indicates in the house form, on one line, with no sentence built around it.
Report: 6777.7740 m³
